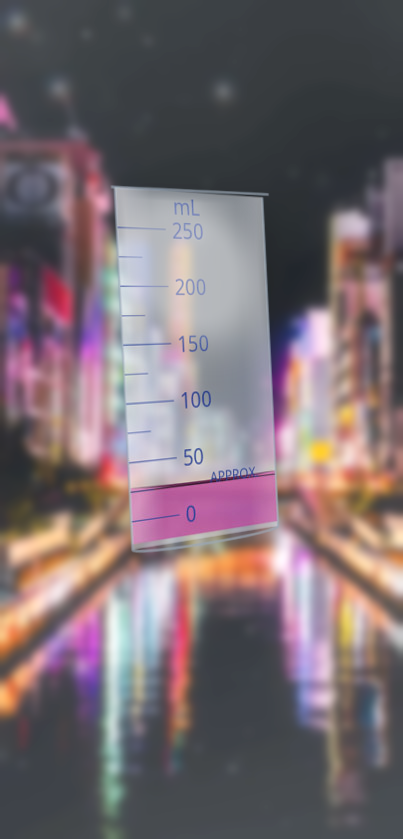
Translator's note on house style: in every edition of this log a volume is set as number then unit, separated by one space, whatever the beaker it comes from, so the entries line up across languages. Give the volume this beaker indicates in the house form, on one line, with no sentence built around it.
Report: 25 mL
